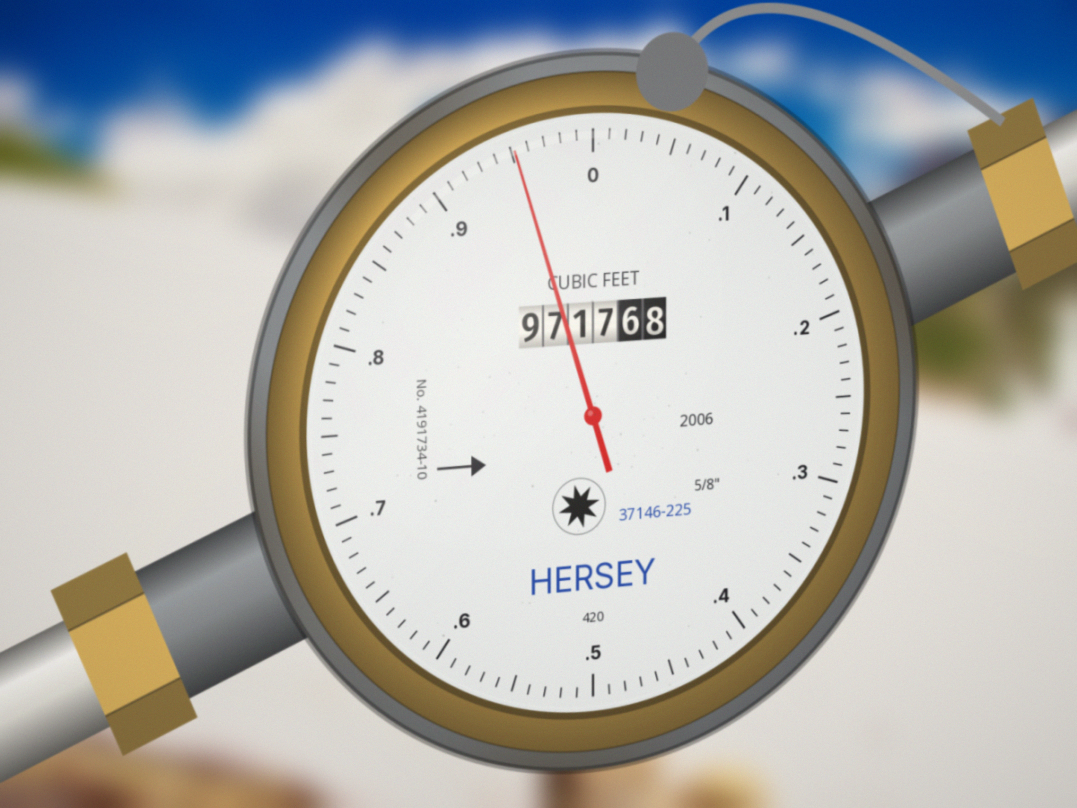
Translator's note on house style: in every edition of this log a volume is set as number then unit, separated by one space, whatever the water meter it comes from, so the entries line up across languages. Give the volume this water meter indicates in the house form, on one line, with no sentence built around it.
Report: 971767.95 ft³
